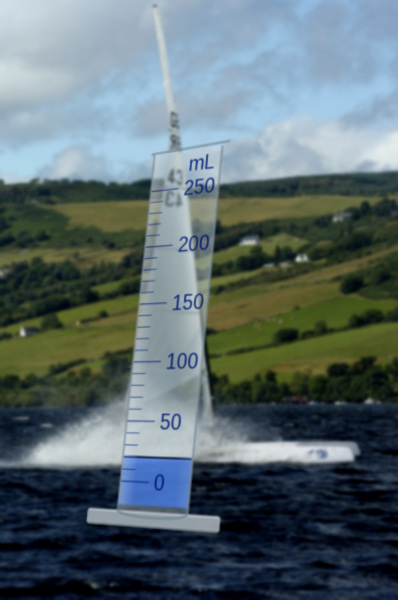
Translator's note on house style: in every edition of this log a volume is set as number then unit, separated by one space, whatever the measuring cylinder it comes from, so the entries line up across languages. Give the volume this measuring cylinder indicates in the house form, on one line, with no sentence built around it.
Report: 20 mL
